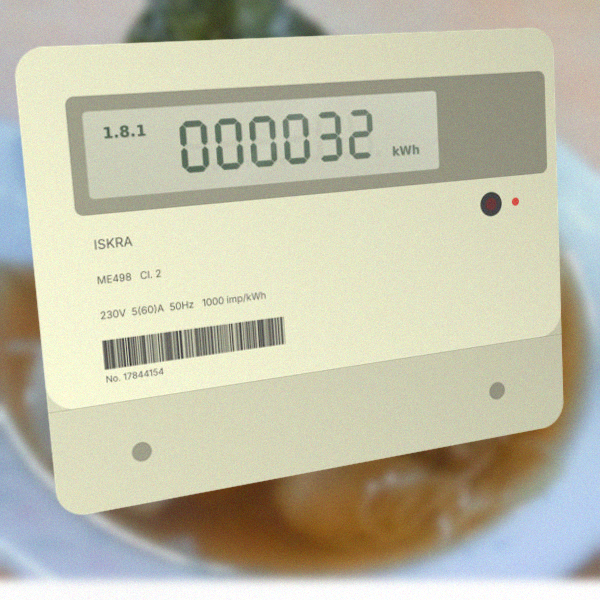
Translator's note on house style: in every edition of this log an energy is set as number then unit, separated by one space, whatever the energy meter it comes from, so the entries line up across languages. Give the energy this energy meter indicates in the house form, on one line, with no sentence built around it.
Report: 32 kWh
